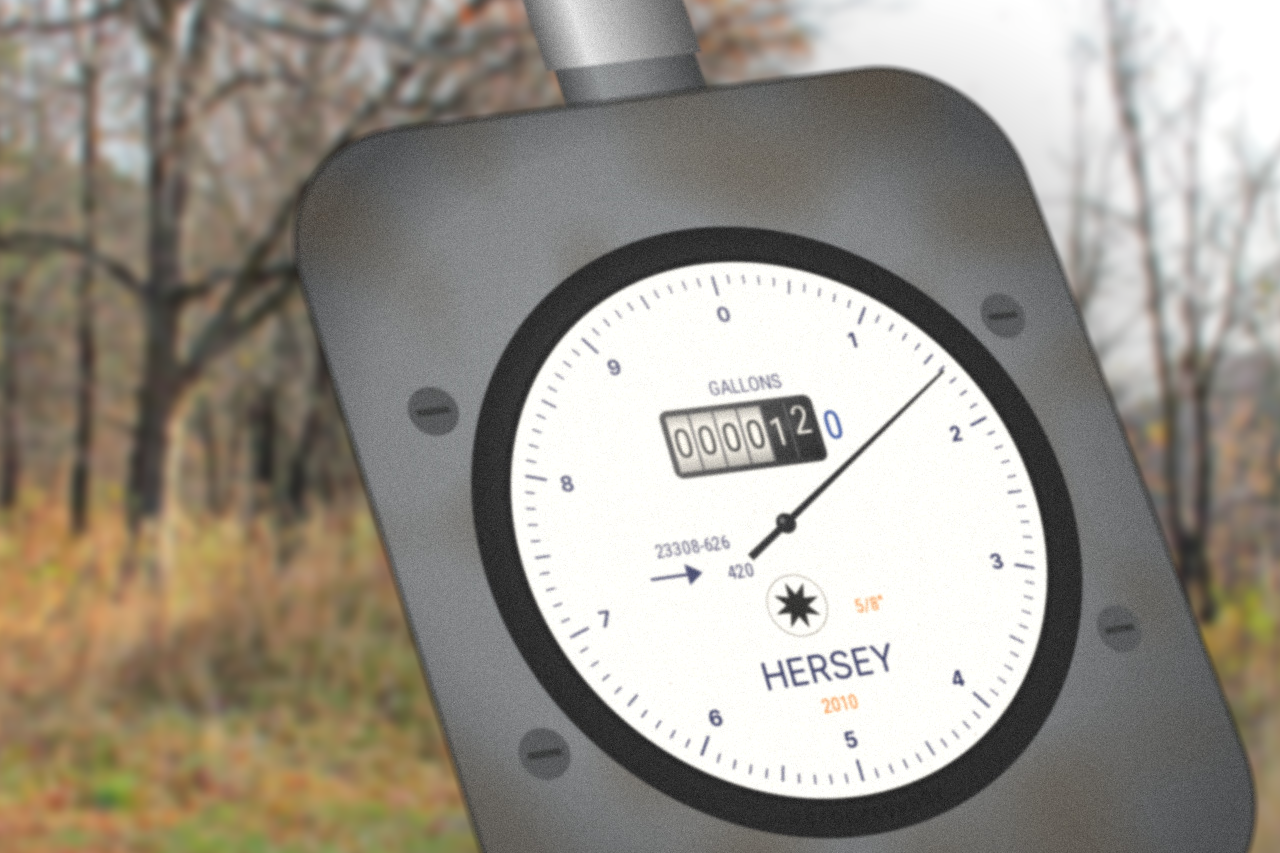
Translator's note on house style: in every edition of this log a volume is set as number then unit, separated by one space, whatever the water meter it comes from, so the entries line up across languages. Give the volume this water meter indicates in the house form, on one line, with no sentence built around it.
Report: 121.6 gal
